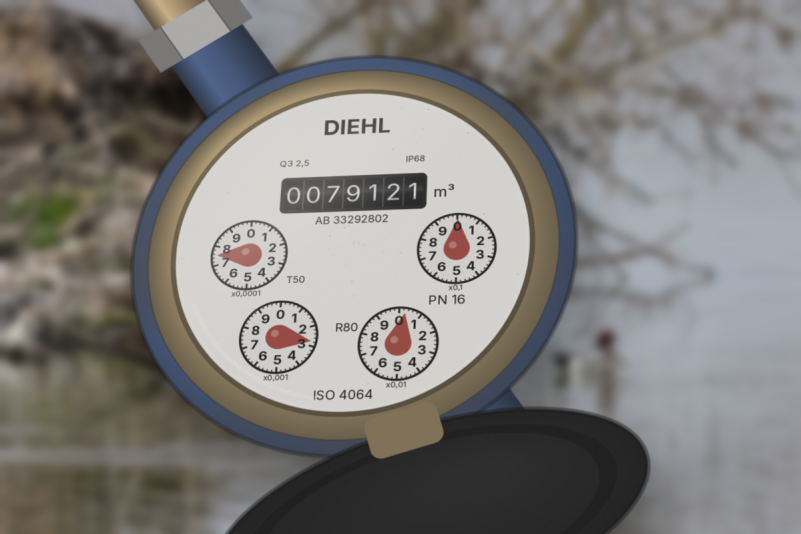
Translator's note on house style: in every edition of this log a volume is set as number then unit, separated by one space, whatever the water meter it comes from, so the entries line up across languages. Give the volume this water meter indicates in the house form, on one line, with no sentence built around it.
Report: 79121.0027 m³
